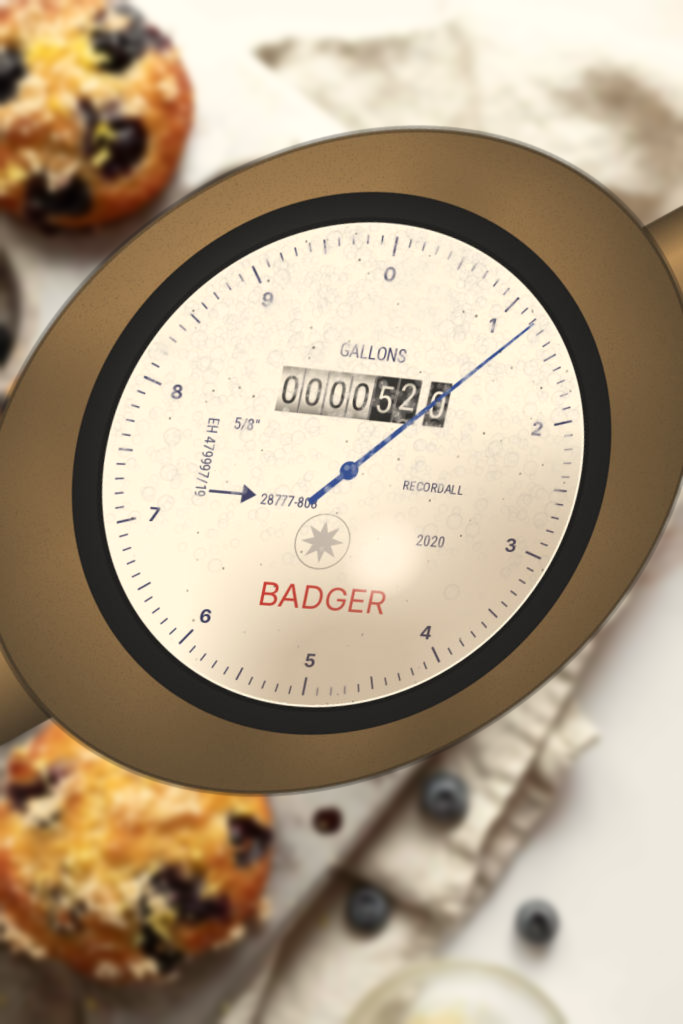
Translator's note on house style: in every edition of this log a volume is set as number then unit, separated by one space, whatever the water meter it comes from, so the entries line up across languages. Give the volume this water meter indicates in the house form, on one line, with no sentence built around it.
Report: 521.2 gal
